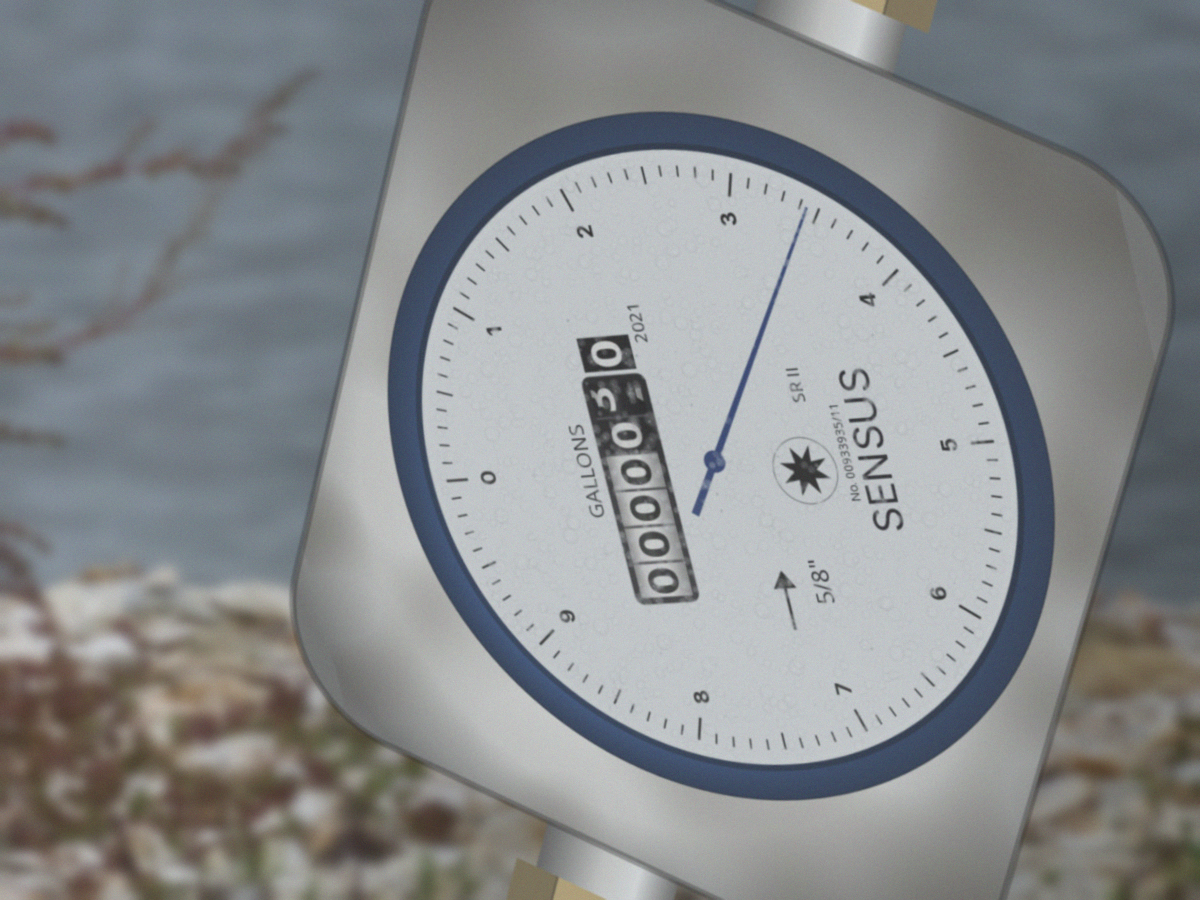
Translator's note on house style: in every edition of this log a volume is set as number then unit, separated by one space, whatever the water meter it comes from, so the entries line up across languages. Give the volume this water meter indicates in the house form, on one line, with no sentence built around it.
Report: 33.4 gal
